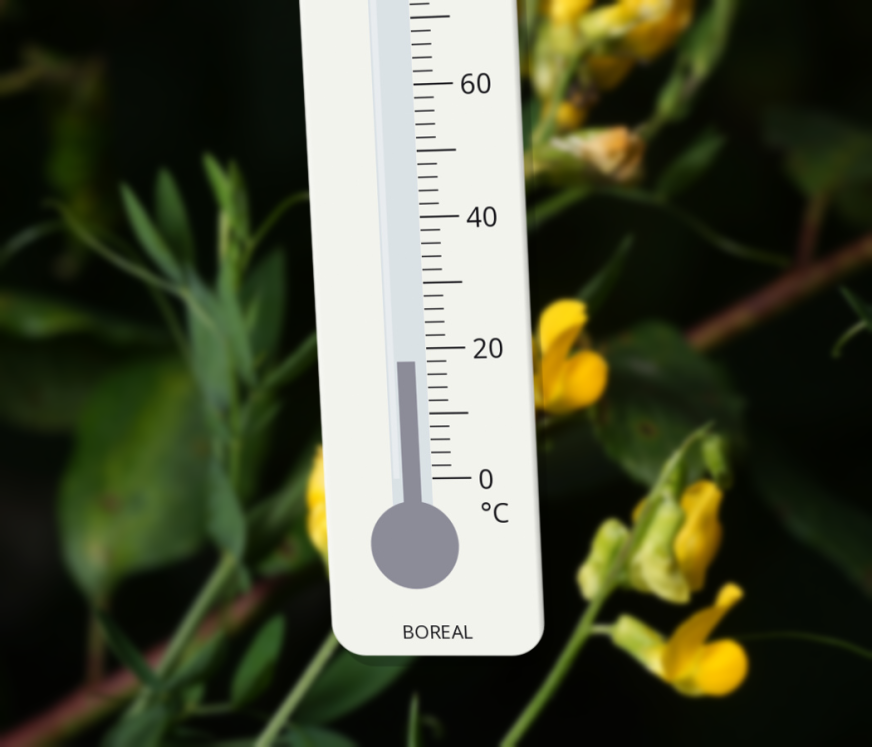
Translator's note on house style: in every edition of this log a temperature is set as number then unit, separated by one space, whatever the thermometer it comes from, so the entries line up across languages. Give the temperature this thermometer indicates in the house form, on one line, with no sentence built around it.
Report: 18 °C
